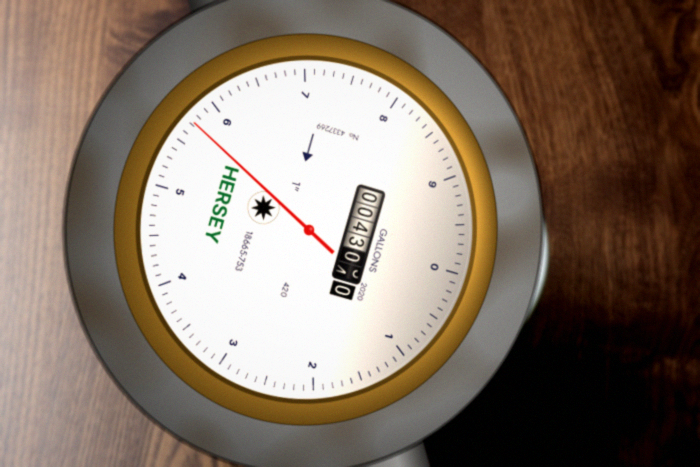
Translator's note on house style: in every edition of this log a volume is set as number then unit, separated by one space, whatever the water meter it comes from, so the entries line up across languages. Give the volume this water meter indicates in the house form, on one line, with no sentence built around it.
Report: 43035.7 gal
